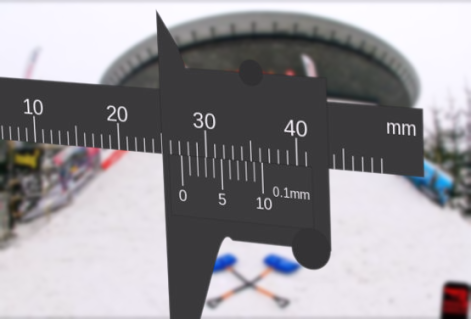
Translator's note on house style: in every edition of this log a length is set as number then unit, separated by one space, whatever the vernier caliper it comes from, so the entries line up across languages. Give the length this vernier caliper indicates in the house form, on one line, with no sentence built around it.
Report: 27.2 mm
